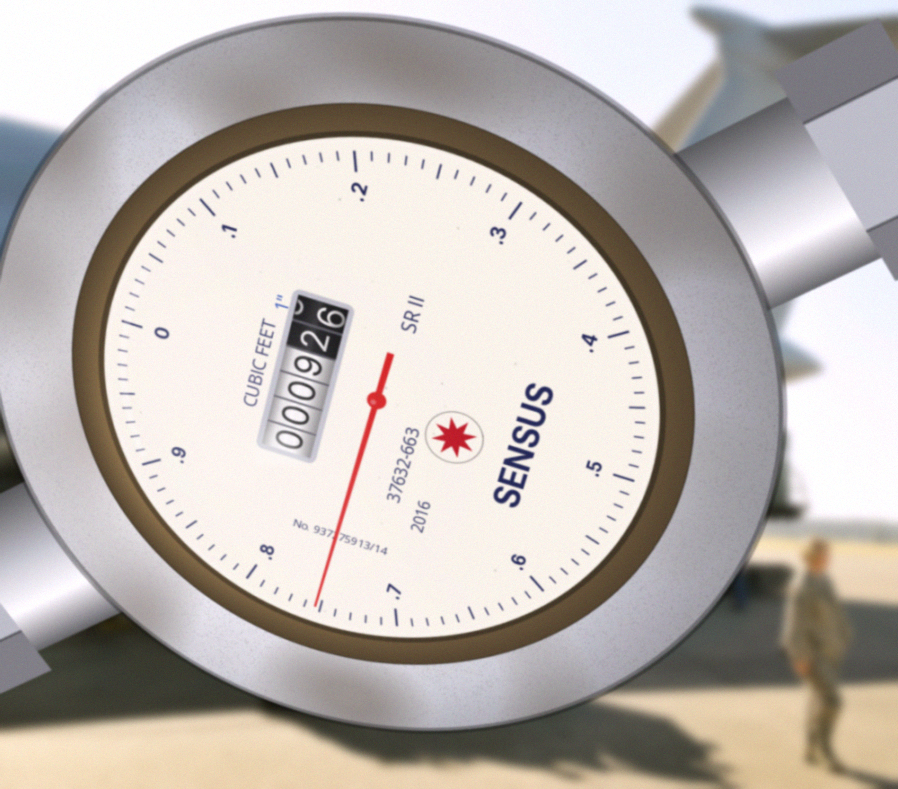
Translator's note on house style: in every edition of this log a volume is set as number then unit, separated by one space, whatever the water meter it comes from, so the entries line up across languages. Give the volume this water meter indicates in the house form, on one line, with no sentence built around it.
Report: 925.75 ft³
